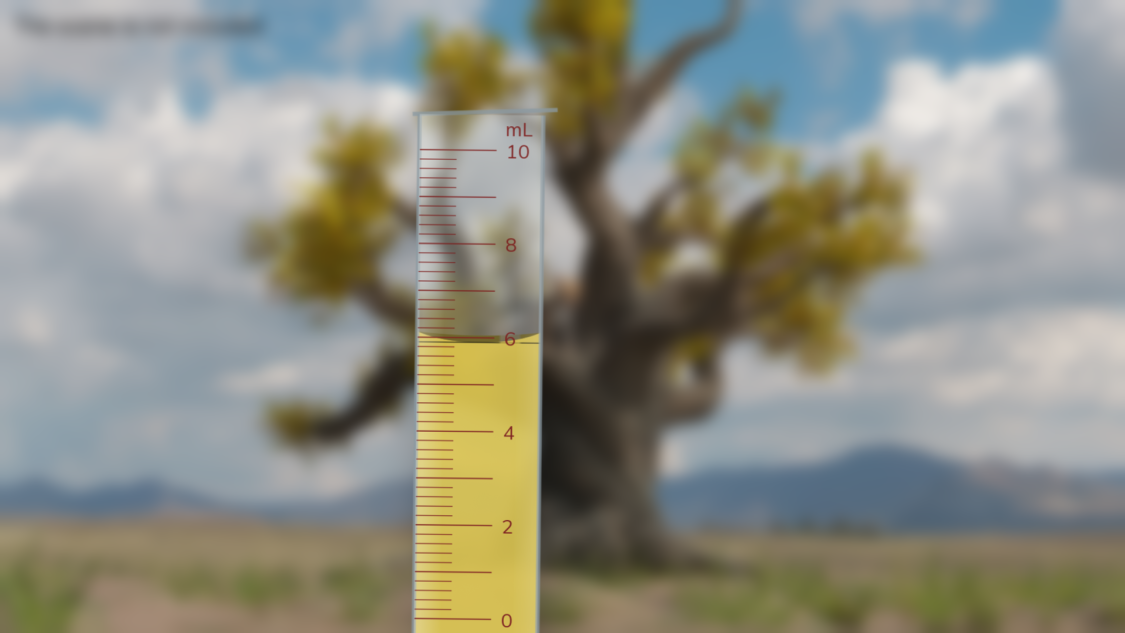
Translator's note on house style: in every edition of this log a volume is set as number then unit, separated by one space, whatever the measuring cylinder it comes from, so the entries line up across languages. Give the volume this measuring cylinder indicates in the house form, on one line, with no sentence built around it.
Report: 5.9 mL
